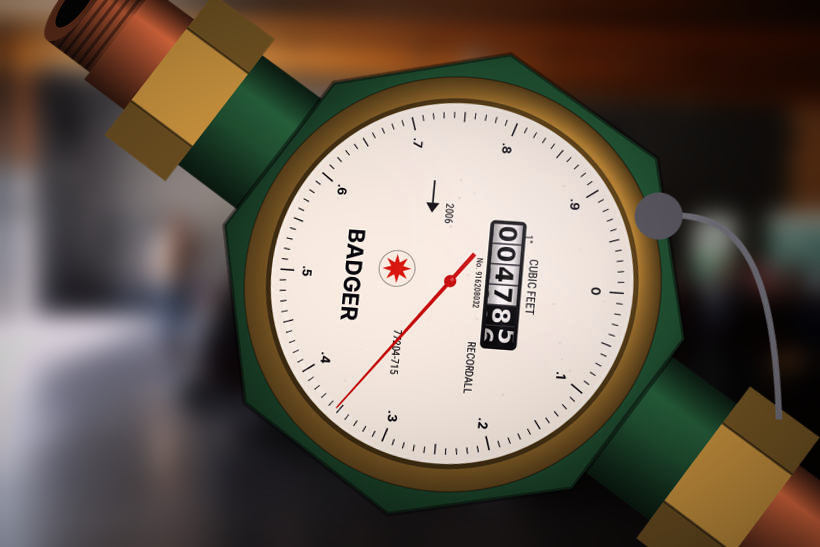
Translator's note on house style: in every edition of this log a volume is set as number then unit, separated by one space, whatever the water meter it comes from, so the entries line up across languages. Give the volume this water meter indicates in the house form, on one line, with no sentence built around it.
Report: 4785.35 ft³
